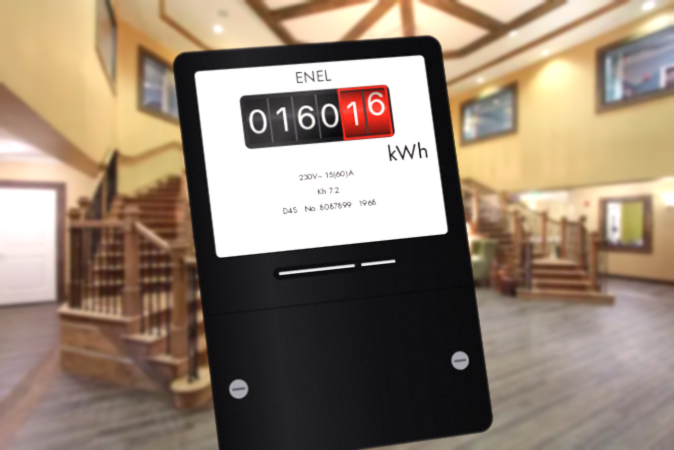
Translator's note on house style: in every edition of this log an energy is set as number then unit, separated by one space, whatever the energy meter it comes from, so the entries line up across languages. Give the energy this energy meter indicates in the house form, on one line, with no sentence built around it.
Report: 160.16 kWh
